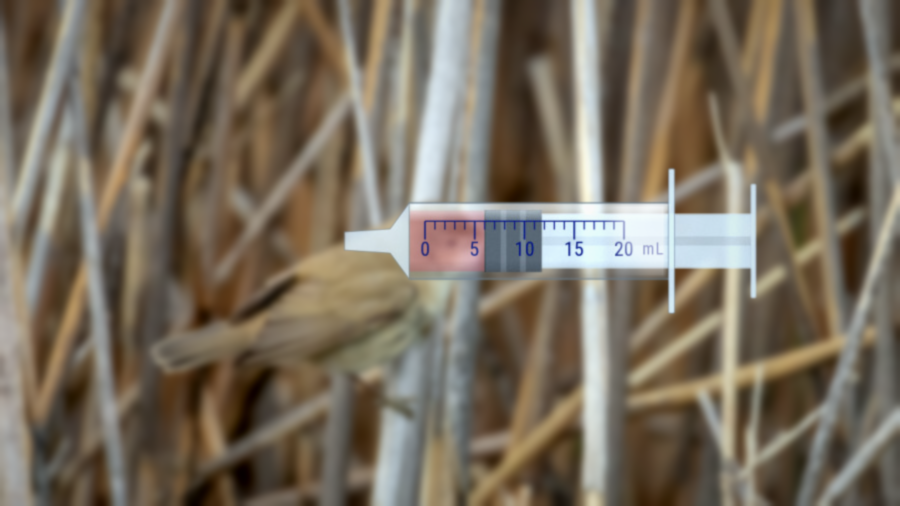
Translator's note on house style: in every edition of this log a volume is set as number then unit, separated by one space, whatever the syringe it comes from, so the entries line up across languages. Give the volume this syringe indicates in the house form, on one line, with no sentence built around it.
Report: 6 mL
